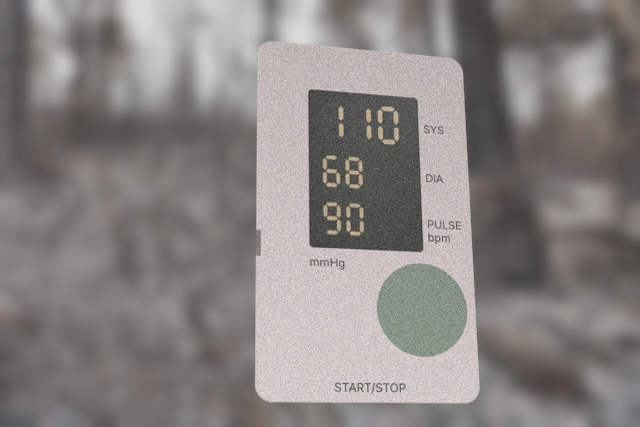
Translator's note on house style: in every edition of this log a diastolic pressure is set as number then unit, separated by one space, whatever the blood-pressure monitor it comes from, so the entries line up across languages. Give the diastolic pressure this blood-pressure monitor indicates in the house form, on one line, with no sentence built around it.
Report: 68 mmHg
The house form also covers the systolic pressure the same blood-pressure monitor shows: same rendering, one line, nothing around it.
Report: 110 mmHg
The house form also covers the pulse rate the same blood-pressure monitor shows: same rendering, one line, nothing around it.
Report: 90 bpm
